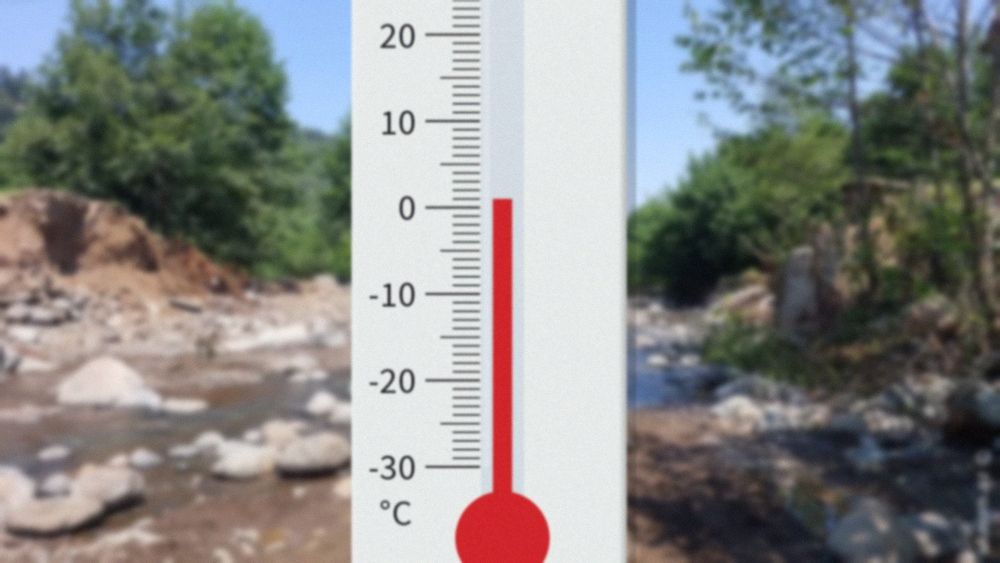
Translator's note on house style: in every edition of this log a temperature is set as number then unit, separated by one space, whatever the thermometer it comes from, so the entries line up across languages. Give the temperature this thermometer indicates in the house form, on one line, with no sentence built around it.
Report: 1 °C
